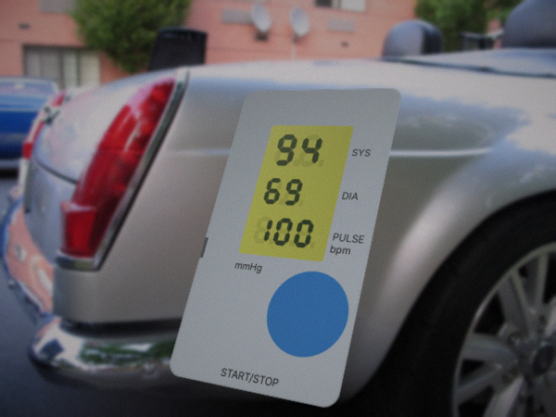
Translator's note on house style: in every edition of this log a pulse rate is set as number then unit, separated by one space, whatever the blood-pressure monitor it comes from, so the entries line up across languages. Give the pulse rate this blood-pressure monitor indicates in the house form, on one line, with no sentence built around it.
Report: 100 bpm
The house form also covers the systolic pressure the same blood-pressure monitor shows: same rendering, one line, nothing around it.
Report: 94 mmHg
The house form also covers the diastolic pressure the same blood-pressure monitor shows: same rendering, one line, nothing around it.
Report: 69 mmHg
